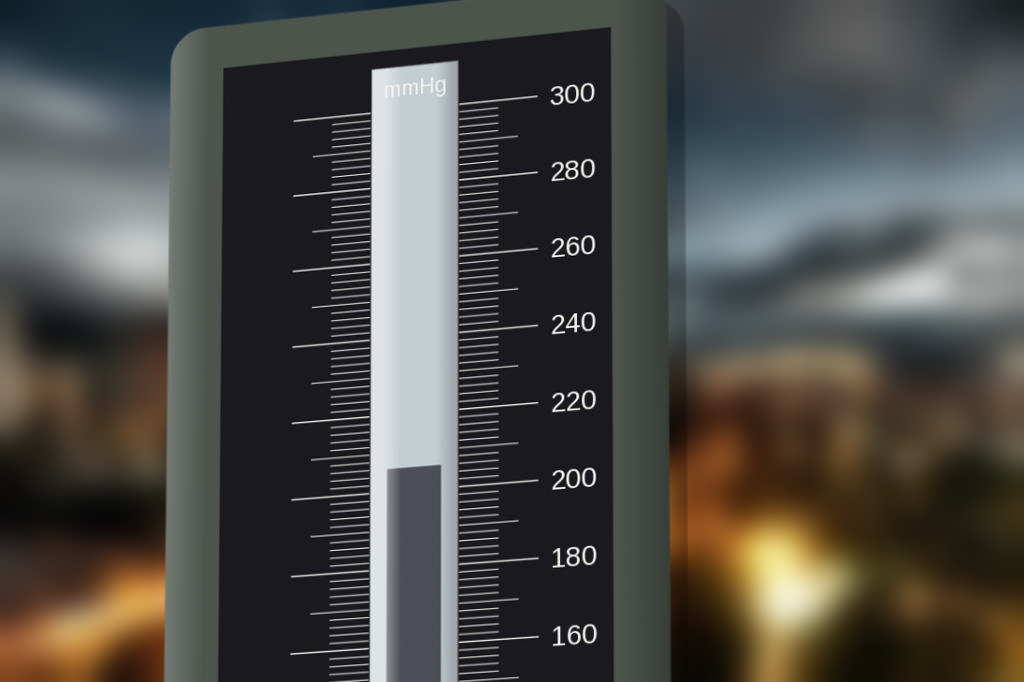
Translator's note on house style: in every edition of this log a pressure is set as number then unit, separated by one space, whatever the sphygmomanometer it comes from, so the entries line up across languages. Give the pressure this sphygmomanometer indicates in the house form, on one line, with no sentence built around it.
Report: 206 mmHg
